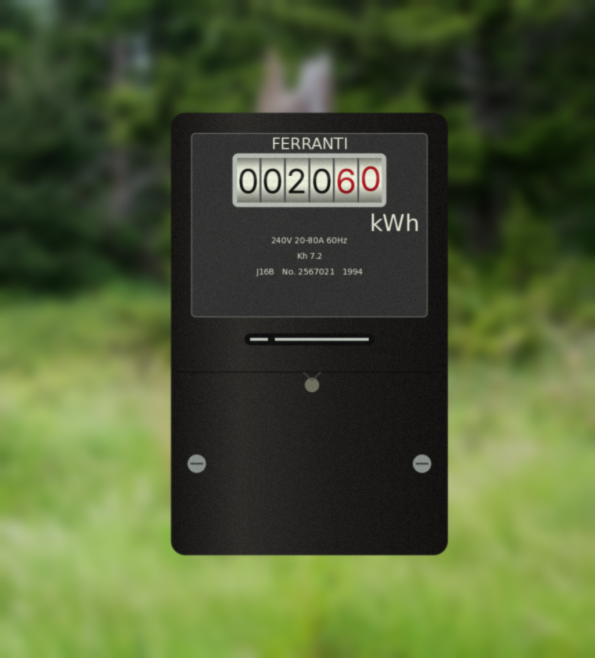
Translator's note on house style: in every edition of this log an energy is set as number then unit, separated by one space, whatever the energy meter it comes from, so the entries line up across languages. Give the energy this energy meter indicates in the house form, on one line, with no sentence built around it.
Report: 20.60 kWh
